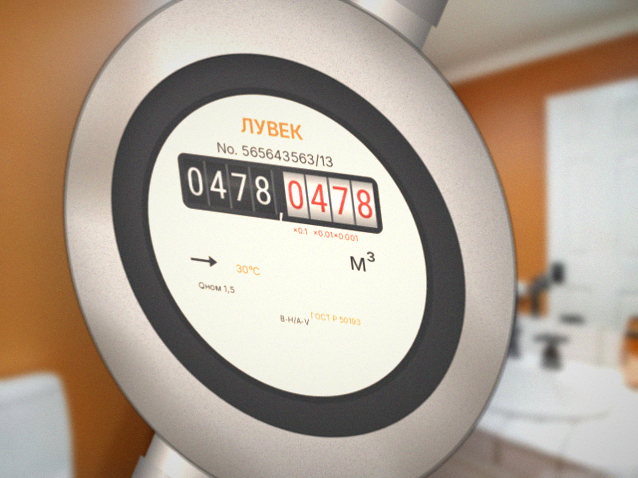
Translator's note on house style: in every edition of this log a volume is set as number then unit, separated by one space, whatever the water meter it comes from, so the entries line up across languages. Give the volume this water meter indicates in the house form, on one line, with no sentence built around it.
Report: 478.0478 m³
